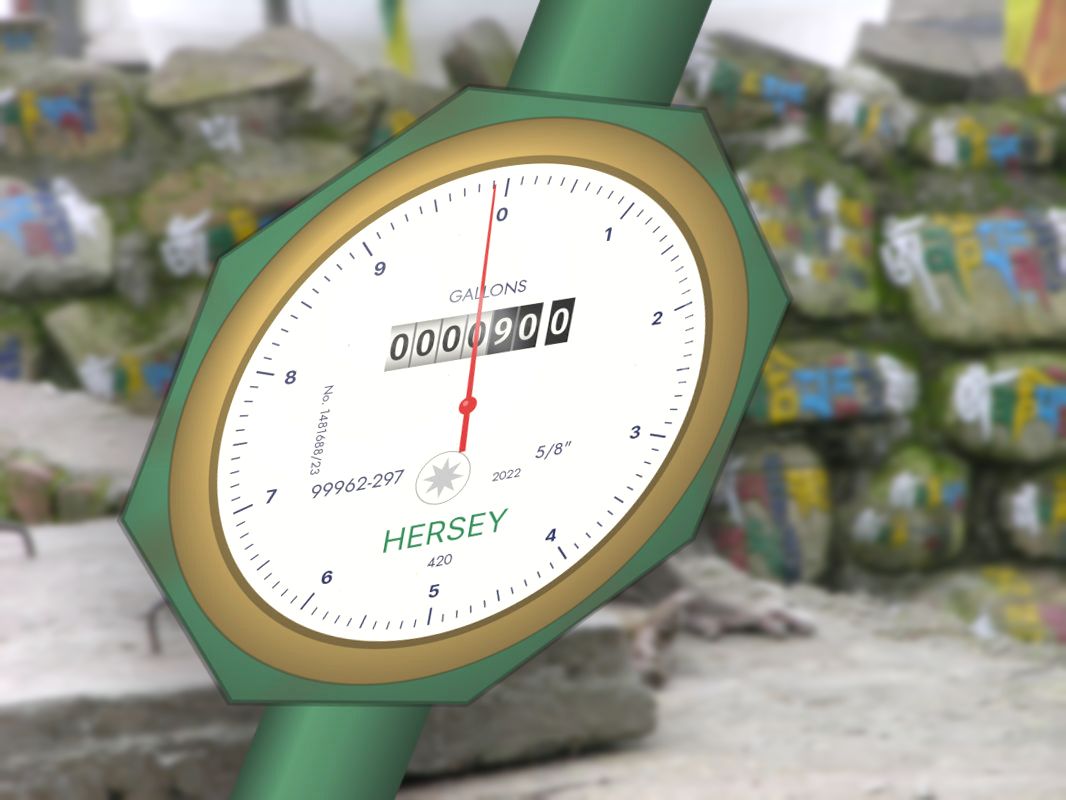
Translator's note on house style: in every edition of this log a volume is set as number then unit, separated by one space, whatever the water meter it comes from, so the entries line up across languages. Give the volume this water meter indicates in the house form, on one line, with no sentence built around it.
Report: 899.9 gal
